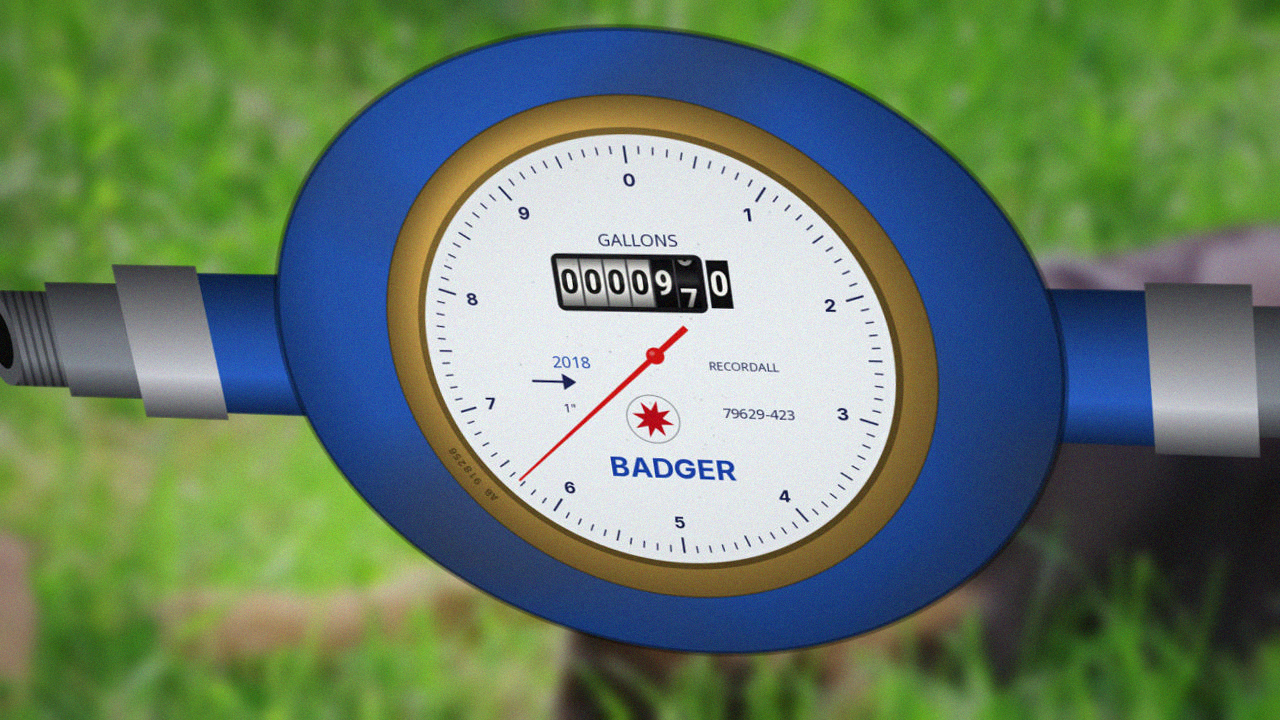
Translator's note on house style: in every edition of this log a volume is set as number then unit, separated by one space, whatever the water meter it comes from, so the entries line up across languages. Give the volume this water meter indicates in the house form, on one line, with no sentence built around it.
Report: 966.3 gal
